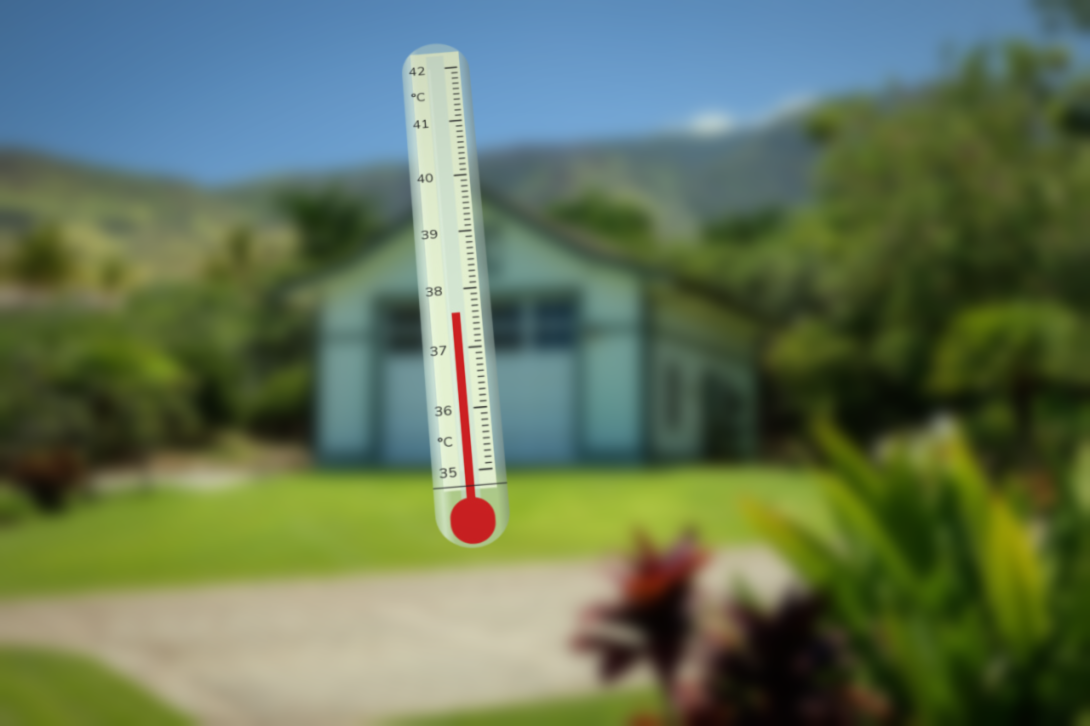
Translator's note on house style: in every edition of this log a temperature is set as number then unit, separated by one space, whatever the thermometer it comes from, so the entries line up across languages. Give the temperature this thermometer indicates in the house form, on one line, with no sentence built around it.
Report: 37.6 °C
